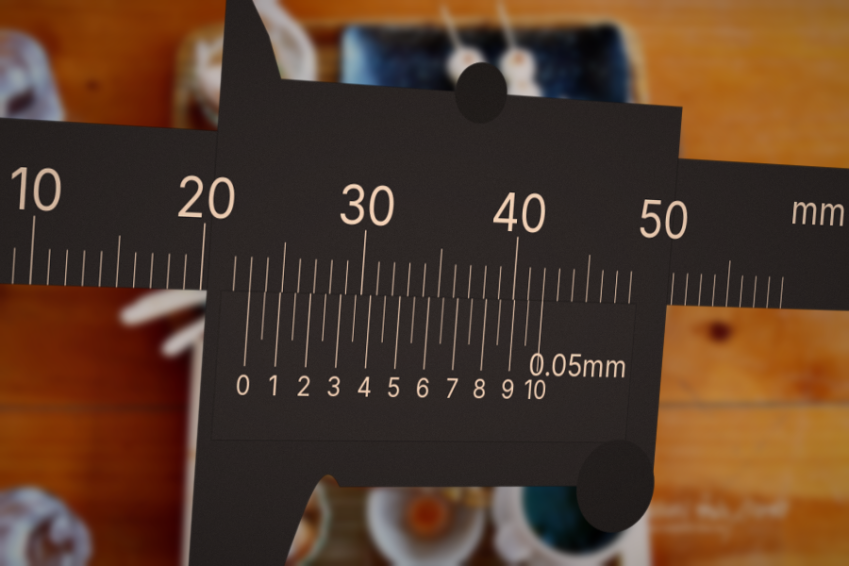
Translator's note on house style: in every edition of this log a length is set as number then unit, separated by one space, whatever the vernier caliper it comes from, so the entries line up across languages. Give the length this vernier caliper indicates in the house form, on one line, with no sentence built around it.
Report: 23.0 mm
